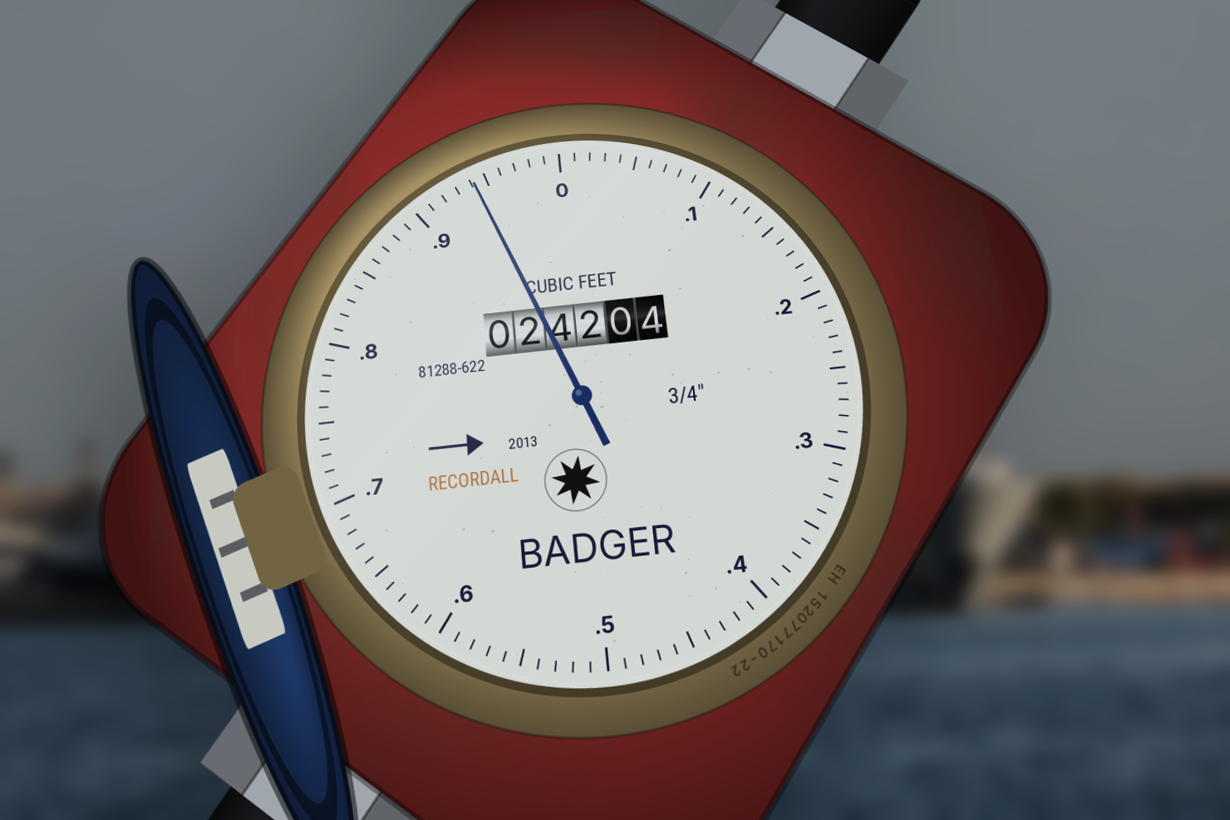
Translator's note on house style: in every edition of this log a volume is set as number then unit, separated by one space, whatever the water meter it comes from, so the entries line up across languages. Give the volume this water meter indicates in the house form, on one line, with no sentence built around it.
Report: 24203.94 ft³
